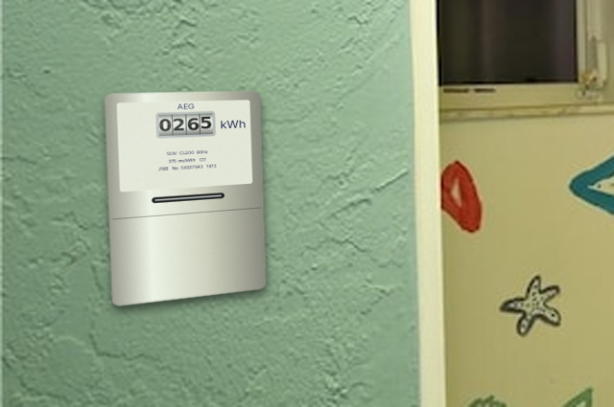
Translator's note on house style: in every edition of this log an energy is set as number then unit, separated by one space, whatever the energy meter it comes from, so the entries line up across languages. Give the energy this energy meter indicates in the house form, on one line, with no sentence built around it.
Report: 265 kWh
